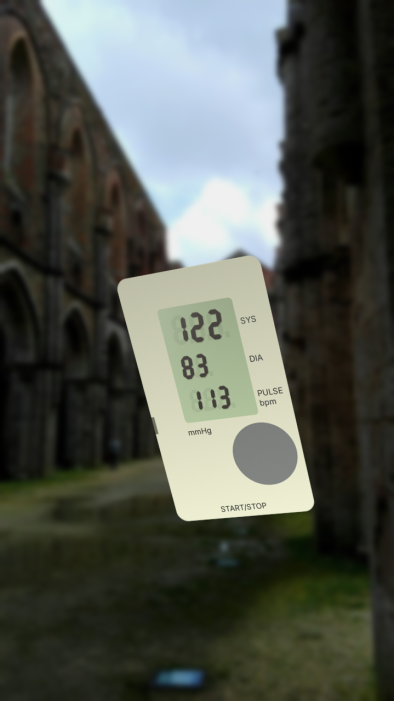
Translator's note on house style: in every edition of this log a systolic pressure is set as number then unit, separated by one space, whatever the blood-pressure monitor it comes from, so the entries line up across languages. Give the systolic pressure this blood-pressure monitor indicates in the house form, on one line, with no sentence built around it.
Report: 122 mmHg
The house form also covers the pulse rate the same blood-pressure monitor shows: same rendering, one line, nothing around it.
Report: 113 bpm
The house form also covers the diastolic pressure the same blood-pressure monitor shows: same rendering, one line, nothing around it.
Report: 83 mmHg
